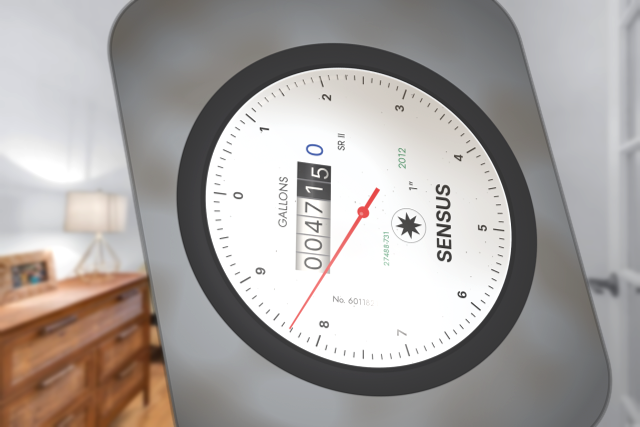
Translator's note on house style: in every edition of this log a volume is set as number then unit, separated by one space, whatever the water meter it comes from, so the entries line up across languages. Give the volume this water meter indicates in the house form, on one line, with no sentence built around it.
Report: 47148.3 gal
